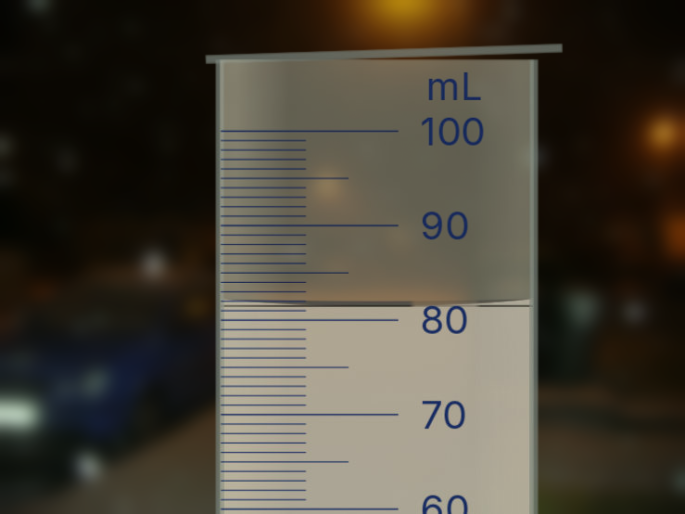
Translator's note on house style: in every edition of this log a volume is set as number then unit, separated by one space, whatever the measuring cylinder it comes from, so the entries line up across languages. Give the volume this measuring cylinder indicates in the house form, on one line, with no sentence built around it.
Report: 81.5 mL
